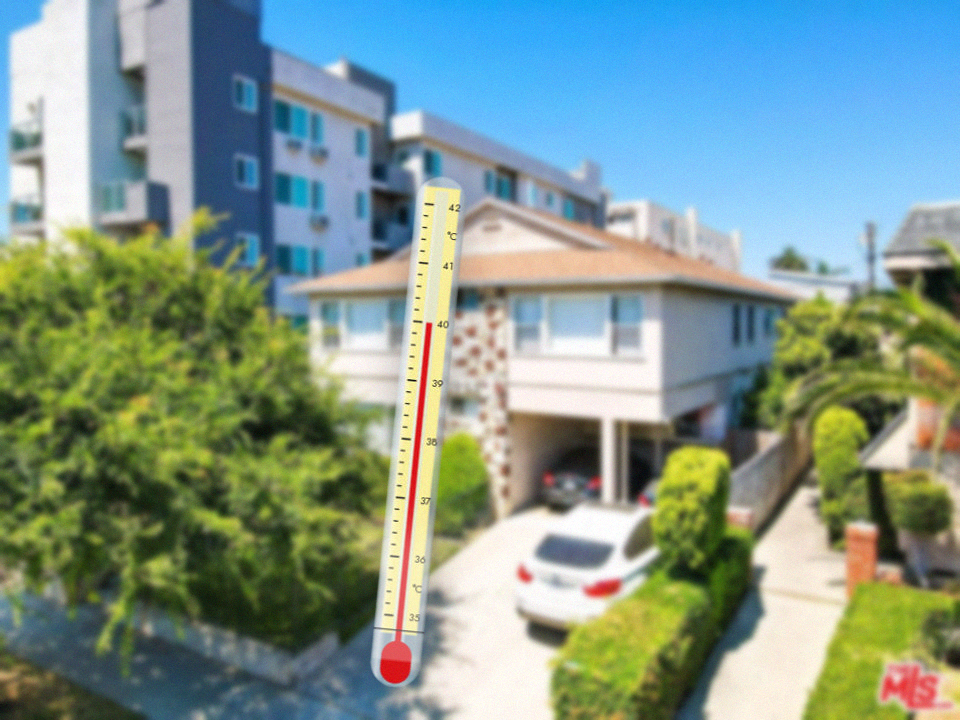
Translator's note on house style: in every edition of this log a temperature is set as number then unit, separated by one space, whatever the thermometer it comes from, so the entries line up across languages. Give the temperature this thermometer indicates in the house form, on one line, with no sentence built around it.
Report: 40 °C
